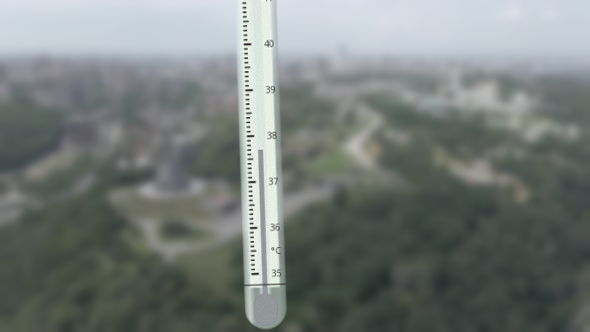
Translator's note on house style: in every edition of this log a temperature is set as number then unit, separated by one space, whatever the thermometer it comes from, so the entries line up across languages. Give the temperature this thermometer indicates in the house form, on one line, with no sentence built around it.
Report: 37.7 °C
